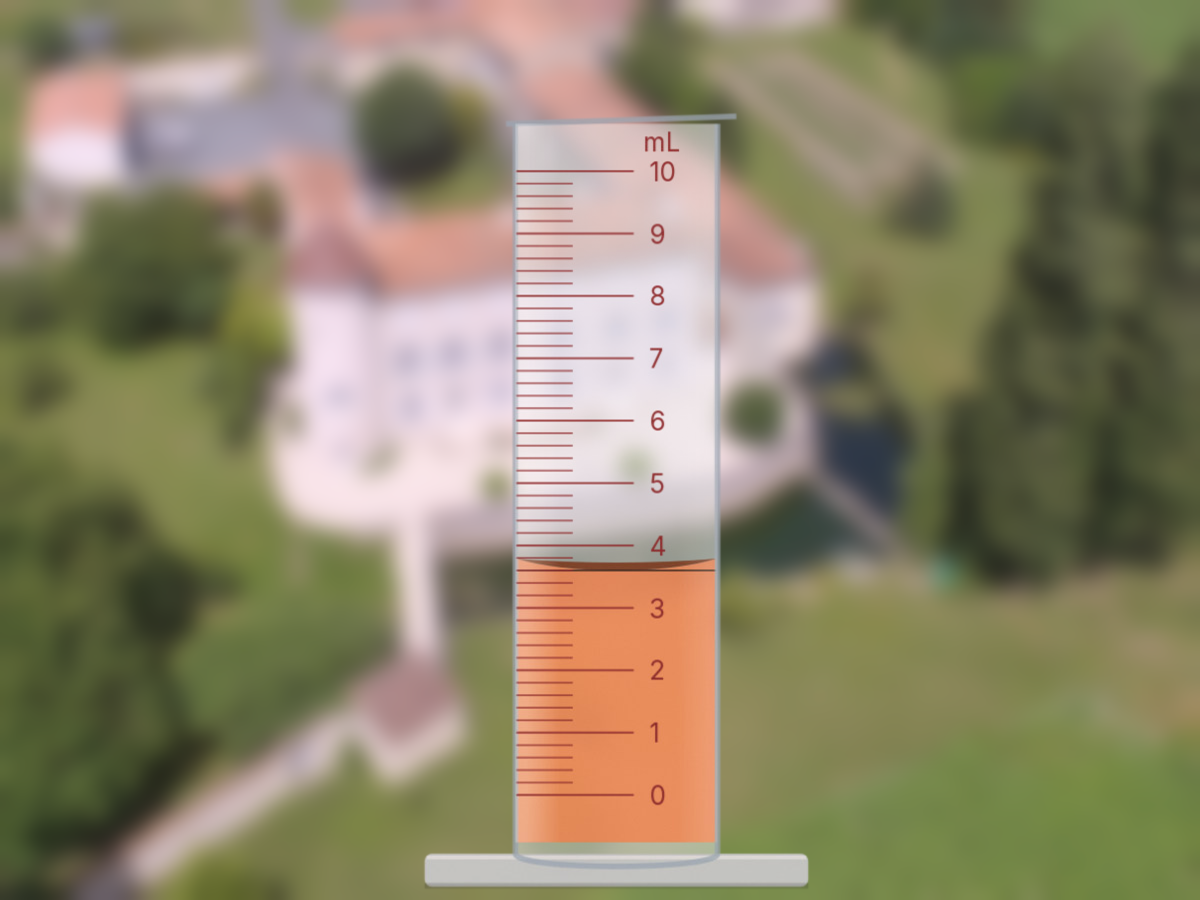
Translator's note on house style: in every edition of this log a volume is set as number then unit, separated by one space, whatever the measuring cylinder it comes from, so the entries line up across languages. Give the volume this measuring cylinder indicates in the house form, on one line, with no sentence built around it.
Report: 3.6 mL
